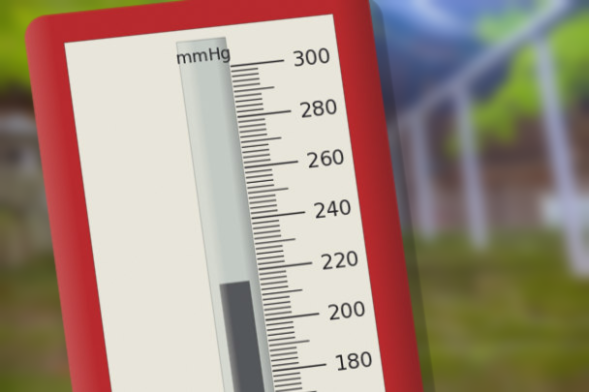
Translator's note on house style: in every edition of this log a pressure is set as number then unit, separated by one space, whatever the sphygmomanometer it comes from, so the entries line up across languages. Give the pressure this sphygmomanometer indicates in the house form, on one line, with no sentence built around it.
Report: 216 mmHg
